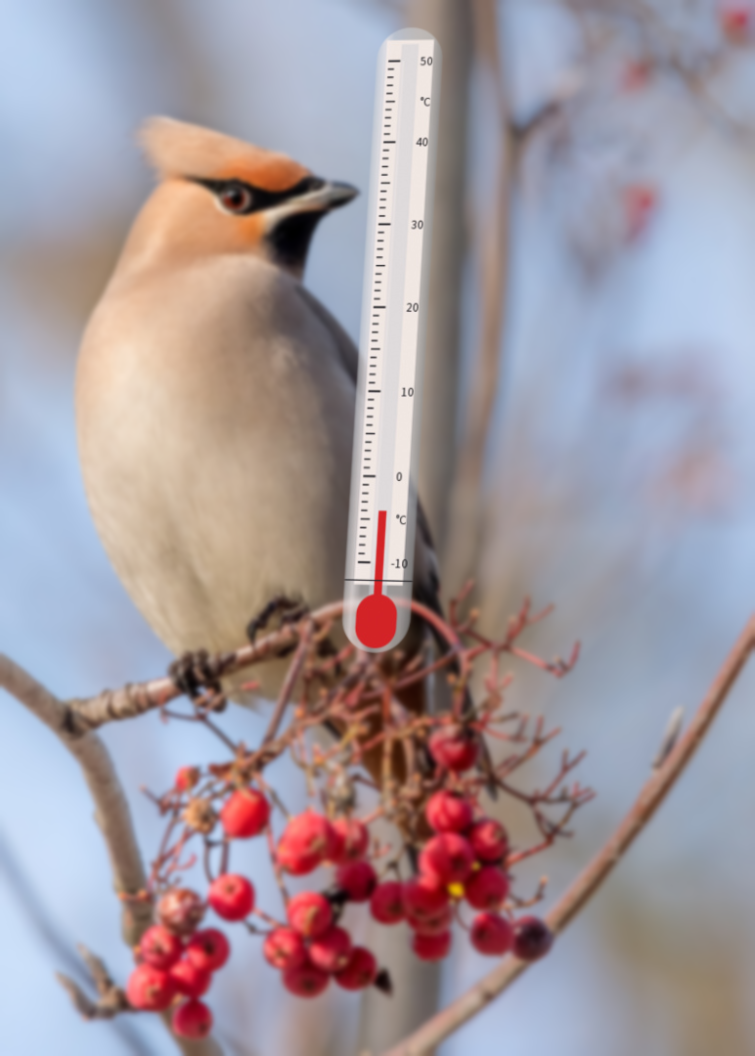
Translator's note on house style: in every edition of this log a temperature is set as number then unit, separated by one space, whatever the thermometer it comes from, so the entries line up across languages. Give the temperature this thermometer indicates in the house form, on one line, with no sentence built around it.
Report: -4 °C
